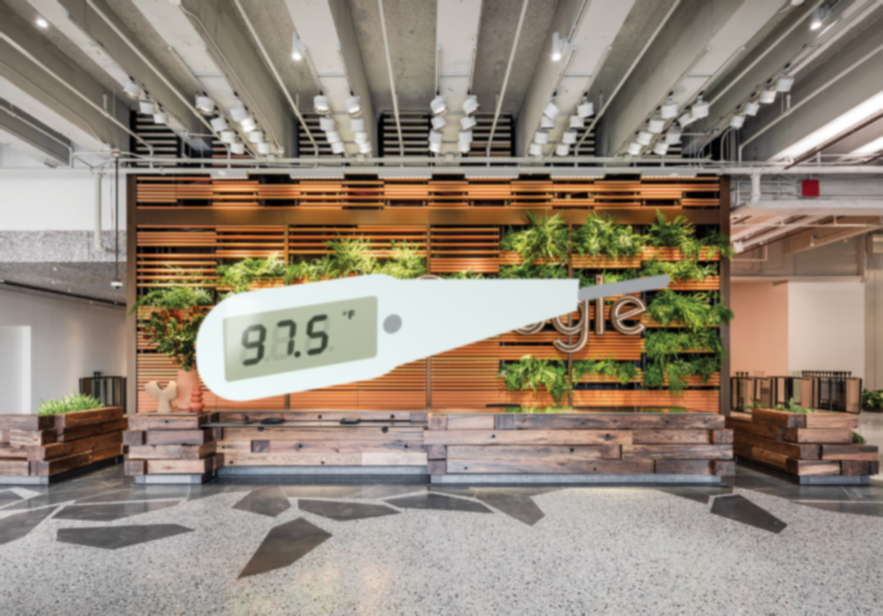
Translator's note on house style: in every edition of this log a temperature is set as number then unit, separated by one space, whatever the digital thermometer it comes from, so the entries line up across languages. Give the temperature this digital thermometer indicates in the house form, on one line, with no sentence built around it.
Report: 97.5 °F
